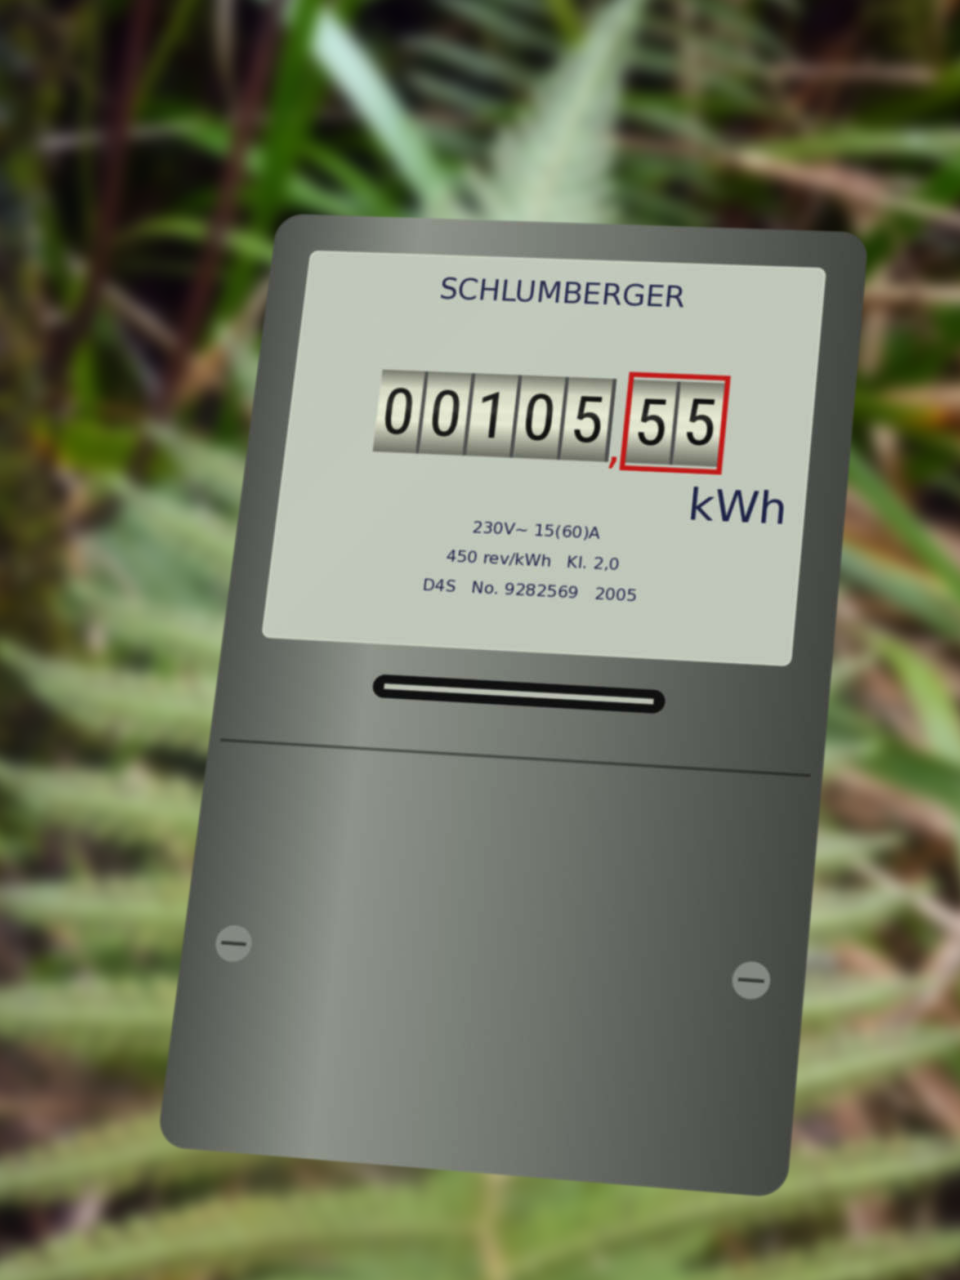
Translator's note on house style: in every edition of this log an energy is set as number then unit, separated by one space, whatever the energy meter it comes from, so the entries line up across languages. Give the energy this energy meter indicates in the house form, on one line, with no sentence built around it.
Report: 105.55 kWh
